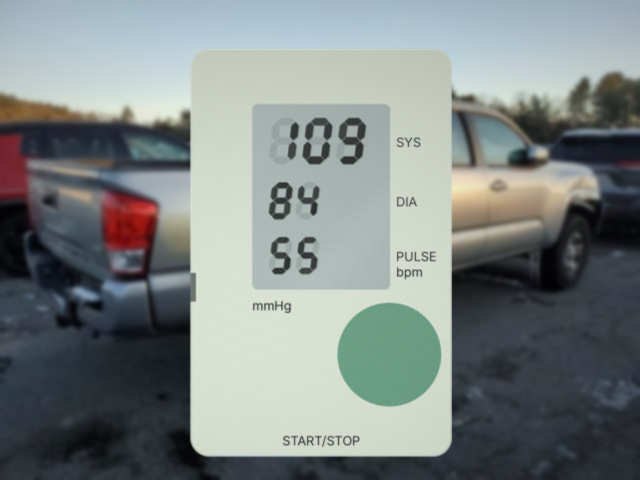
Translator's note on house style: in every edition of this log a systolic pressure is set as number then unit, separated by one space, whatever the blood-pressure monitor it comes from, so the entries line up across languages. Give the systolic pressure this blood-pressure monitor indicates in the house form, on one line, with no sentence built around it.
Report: 109 mmHg
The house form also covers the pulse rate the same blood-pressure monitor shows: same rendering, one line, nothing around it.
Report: 55 bpm
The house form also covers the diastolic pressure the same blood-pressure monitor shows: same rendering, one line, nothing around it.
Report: 84 mmHg
